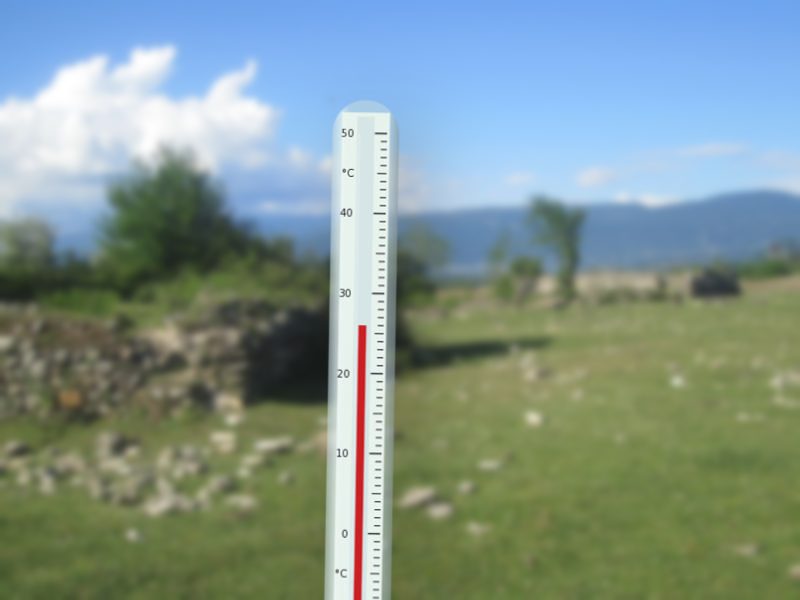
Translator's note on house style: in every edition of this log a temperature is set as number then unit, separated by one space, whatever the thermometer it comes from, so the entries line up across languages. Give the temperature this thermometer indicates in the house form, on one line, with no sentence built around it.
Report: 26 °C
